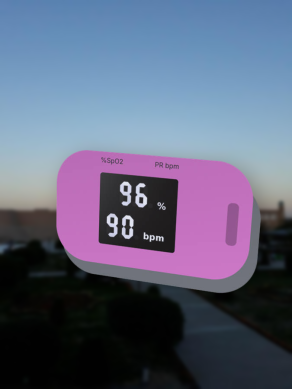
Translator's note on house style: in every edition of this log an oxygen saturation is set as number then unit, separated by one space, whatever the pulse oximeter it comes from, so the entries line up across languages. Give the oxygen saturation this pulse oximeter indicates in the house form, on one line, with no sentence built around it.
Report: 96 %
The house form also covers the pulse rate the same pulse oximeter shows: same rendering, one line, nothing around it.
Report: 90 bpm
